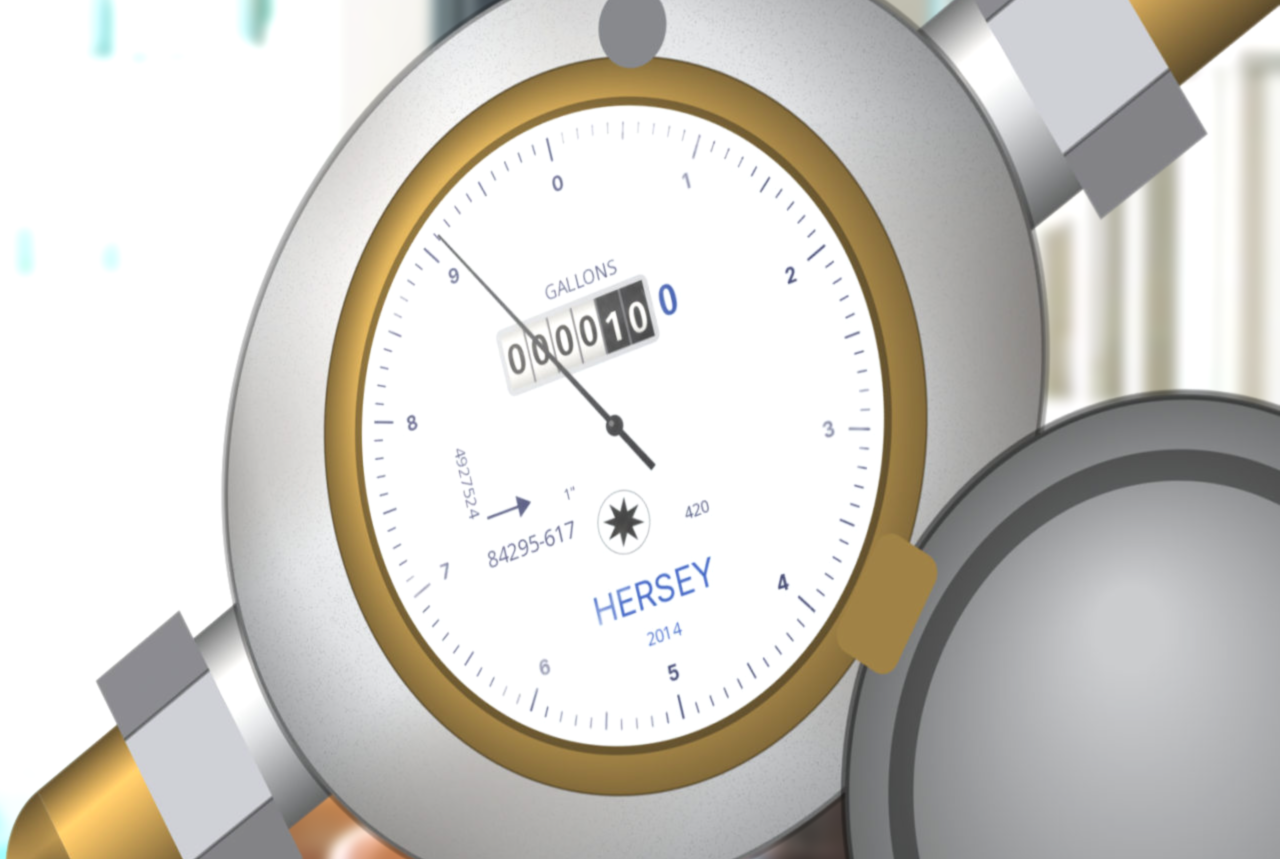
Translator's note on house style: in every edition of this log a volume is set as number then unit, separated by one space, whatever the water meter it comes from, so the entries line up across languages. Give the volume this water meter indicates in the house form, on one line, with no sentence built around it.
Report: 99.1 gal
